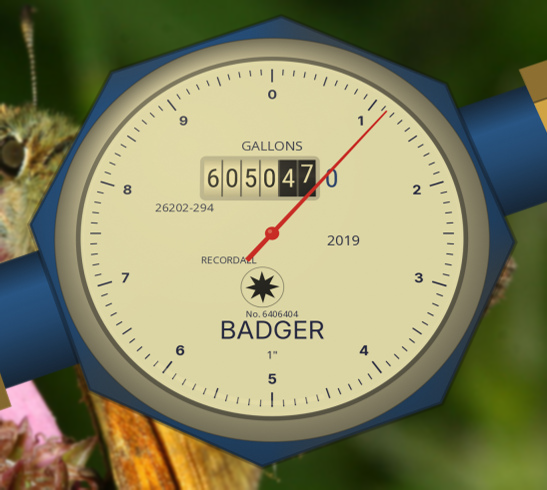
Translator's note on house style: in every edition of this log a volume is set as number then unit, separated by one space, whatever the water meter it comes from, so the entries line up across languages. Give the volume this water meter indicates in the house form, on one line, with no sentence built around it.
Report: 6050471.1 gal
